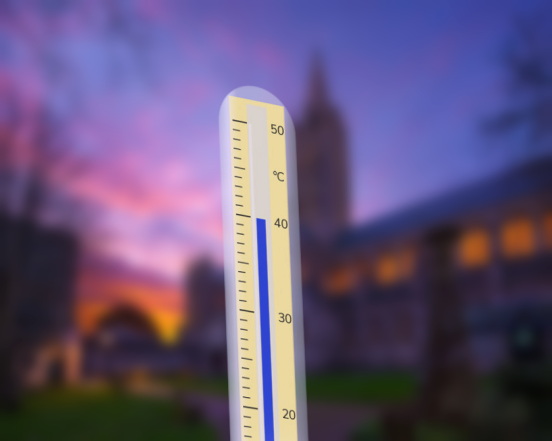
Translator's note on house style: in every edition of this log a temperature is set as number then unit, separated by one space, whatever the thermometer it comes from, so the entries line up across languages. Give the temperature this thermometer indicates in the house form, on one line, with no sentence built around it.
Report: 40 °C
